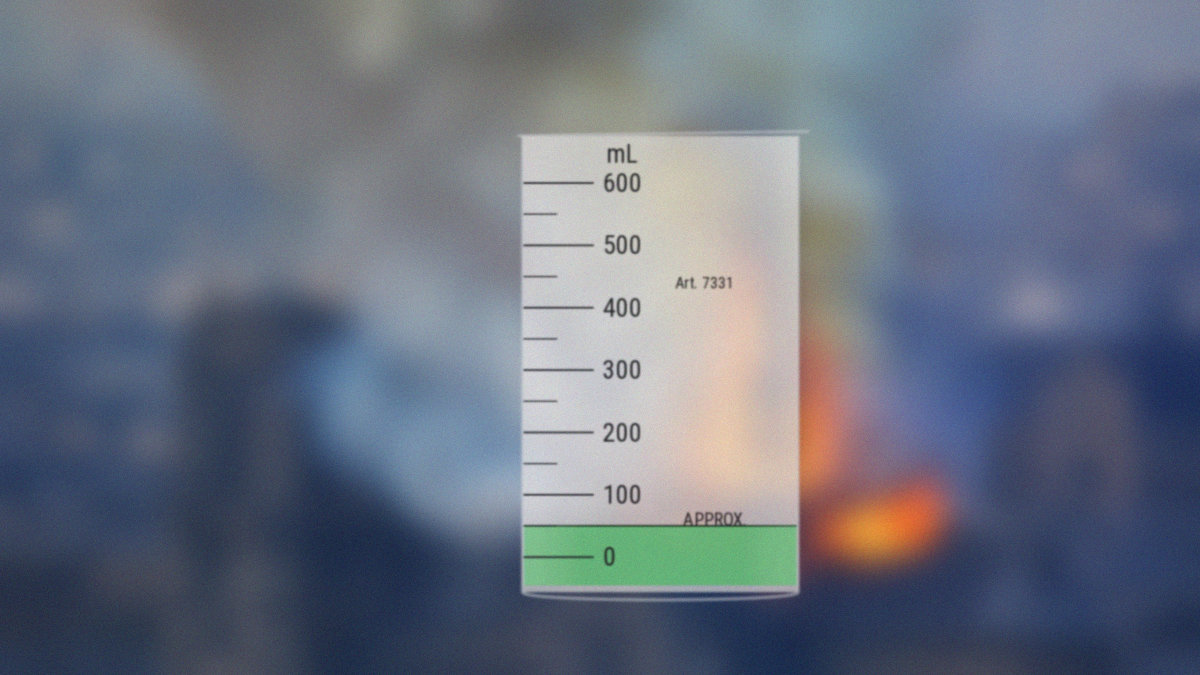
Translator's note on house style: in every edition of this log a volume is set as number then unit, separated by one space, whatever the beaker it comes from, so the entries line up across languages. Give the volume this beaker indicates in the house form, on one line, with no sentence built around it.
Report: 50 mL
